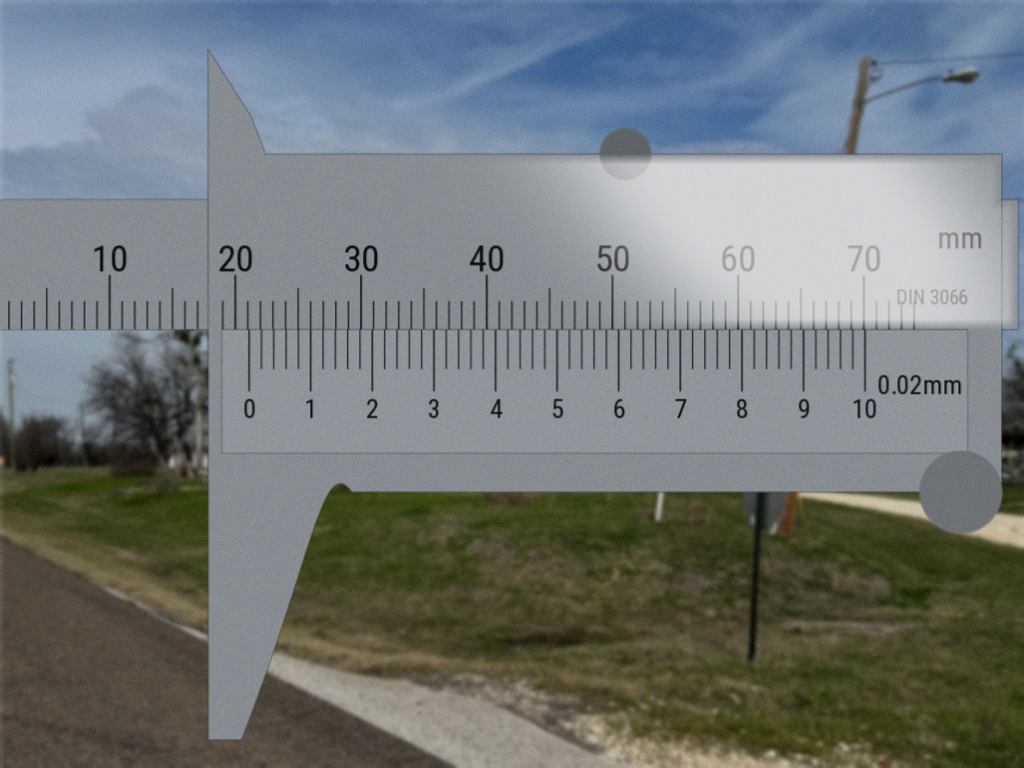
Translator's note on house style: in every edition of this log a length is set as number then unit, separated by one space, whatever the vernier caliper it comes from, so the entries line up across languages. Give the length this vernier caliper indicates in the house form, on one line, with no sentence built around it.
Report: 21.1 mm
